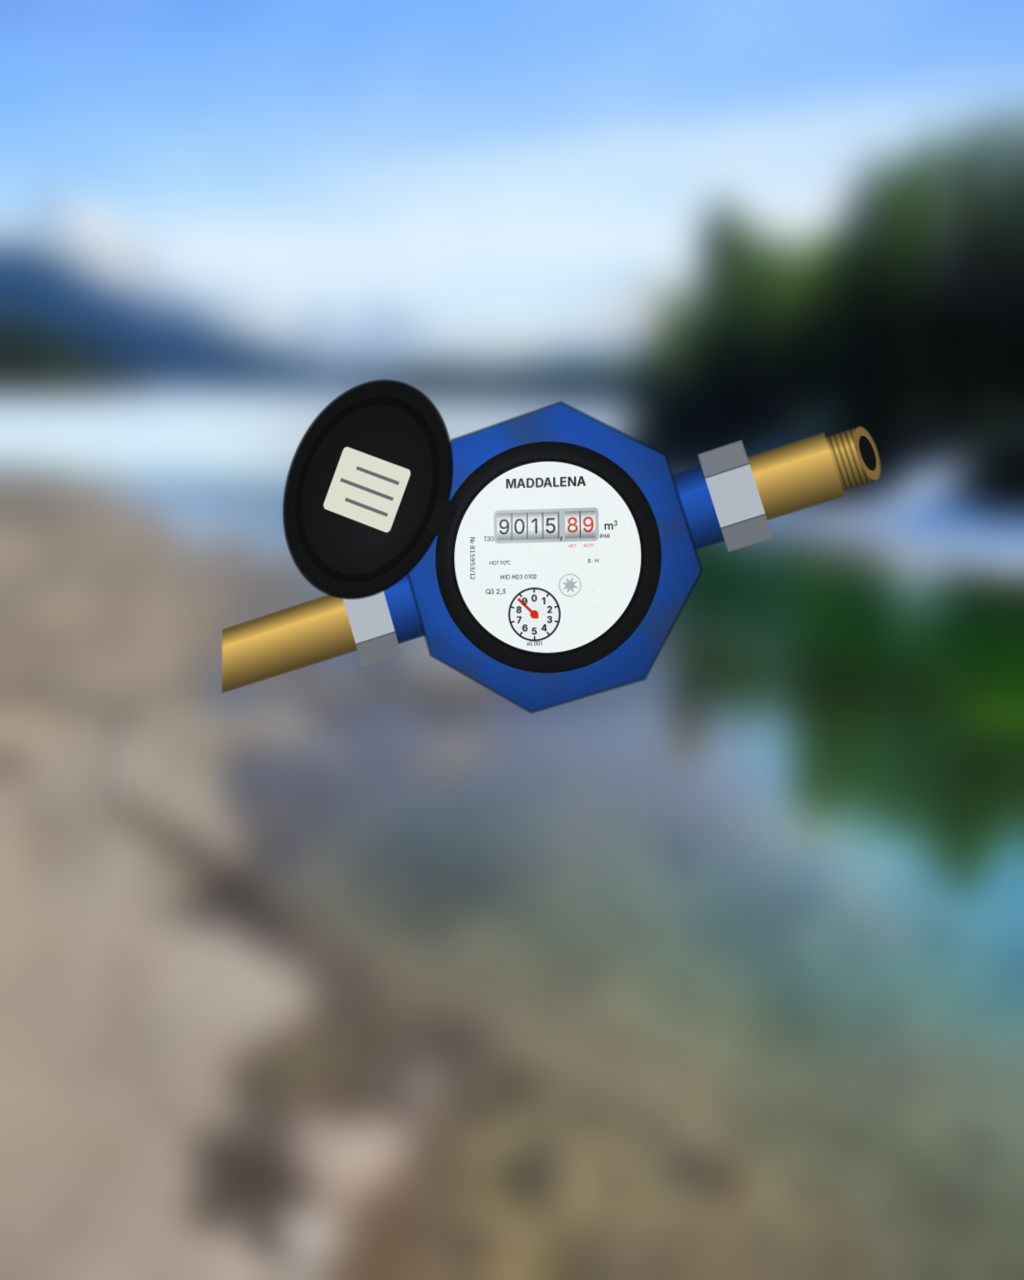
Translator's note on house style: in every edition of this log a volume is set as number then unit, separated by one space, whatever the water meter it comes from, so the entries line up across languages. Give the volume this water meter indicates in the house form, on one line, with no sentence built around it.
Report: 9015.898 m³
